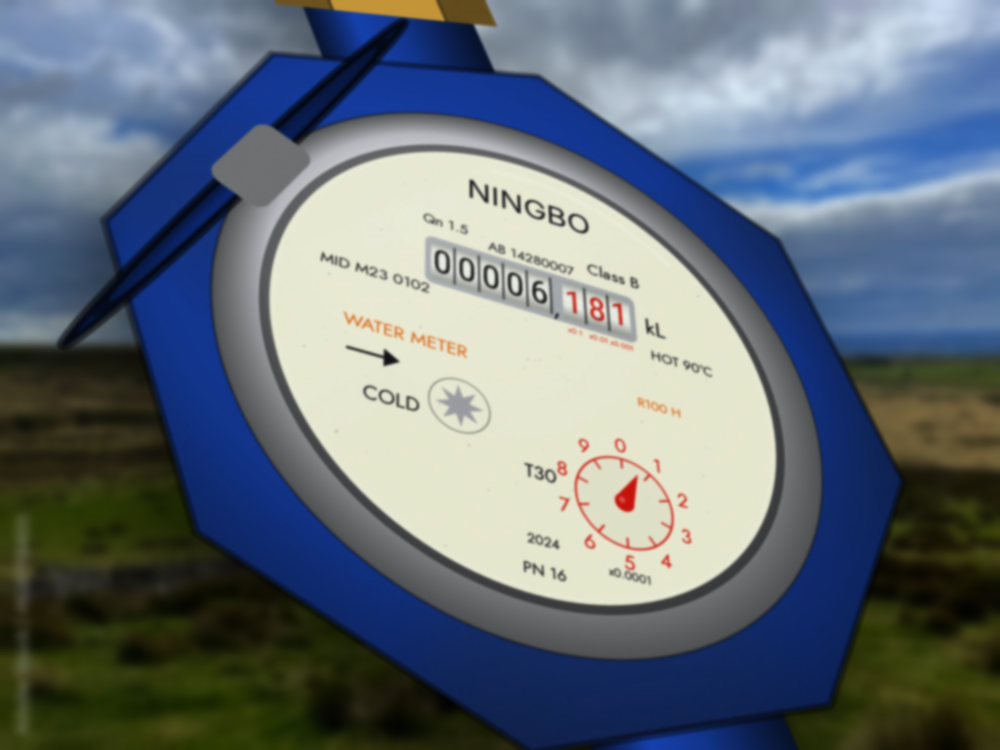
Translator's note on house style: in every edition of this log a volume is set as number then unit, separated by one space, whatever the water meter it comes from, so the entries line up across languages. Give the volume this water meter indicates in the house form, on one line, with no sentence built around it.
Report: 6.1810 kL
